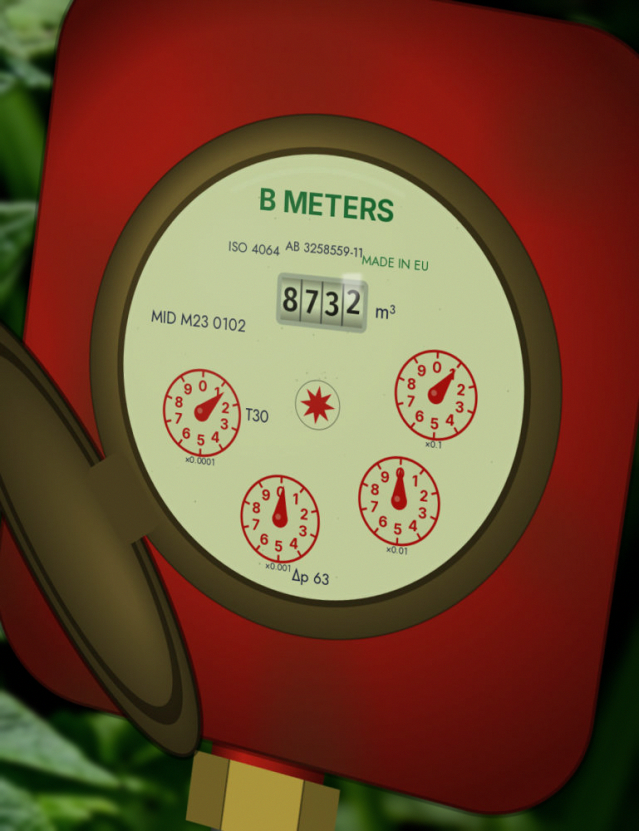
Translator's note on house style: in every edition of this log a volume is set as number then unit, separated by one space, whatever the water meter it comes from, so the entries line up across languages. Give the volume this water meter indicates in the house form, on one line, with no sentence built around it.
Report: 8732.1001 m³
